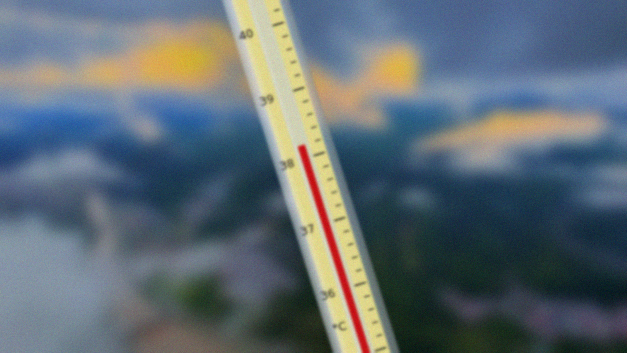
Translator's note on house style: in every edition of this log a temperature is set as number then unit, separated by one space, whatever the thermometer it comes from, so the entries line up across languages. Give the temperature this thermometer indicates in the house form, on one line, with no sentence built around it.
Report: 38.2 °C
